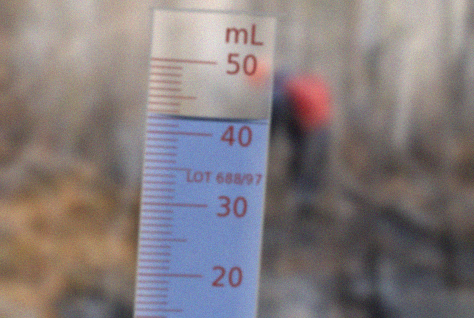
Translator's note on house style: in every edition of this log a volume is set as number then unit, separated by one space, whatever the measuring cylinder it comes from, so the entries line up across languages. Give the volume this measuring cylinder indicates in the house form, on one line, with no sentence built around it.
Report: 42 mL
